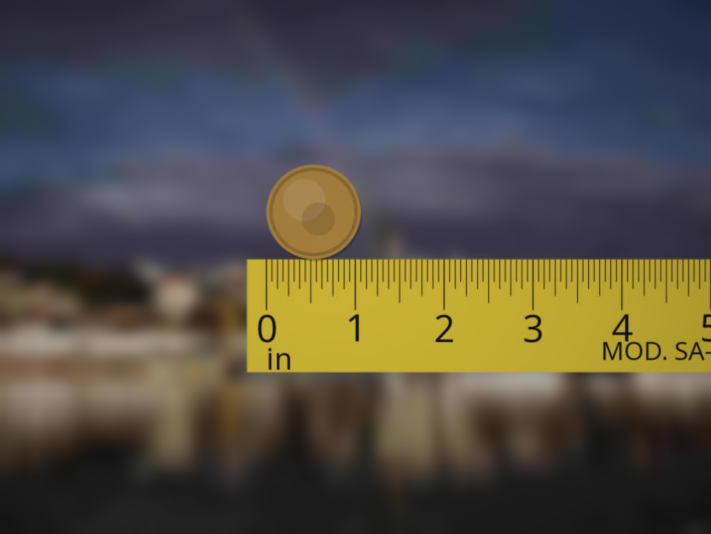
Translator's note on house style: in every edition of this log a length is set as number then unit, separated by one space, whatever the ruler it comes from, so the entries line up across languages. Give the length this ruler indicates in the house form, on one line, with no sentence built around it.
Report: 1.0625 in
